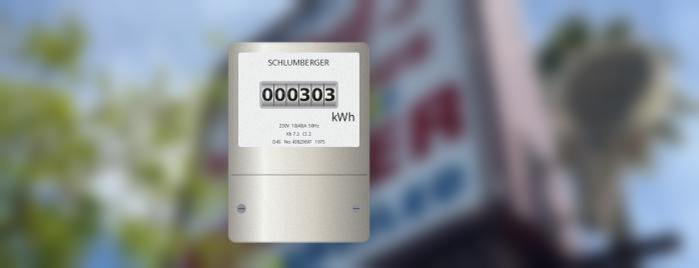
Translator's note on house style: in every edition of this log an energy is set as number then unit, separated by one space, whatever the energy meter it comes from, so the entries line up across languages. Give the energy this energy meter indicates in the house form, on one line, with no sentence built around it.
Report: 303 kWh
